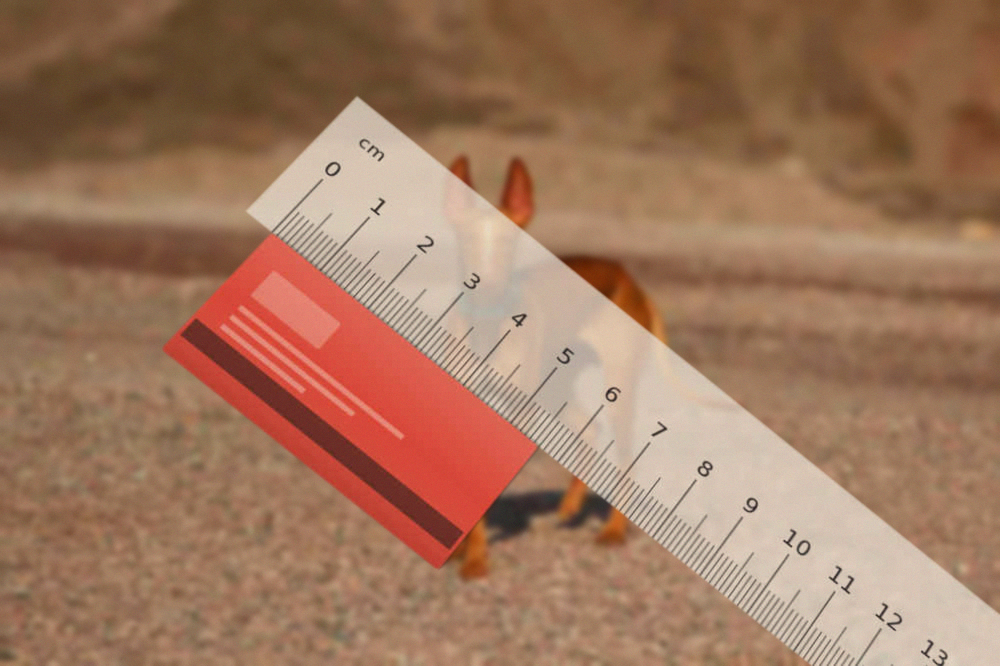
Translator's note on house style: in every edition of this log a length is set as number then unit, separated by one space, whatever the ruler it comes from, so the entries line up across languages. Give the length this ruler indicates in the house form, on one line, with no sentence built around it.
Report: 5.6 cm
